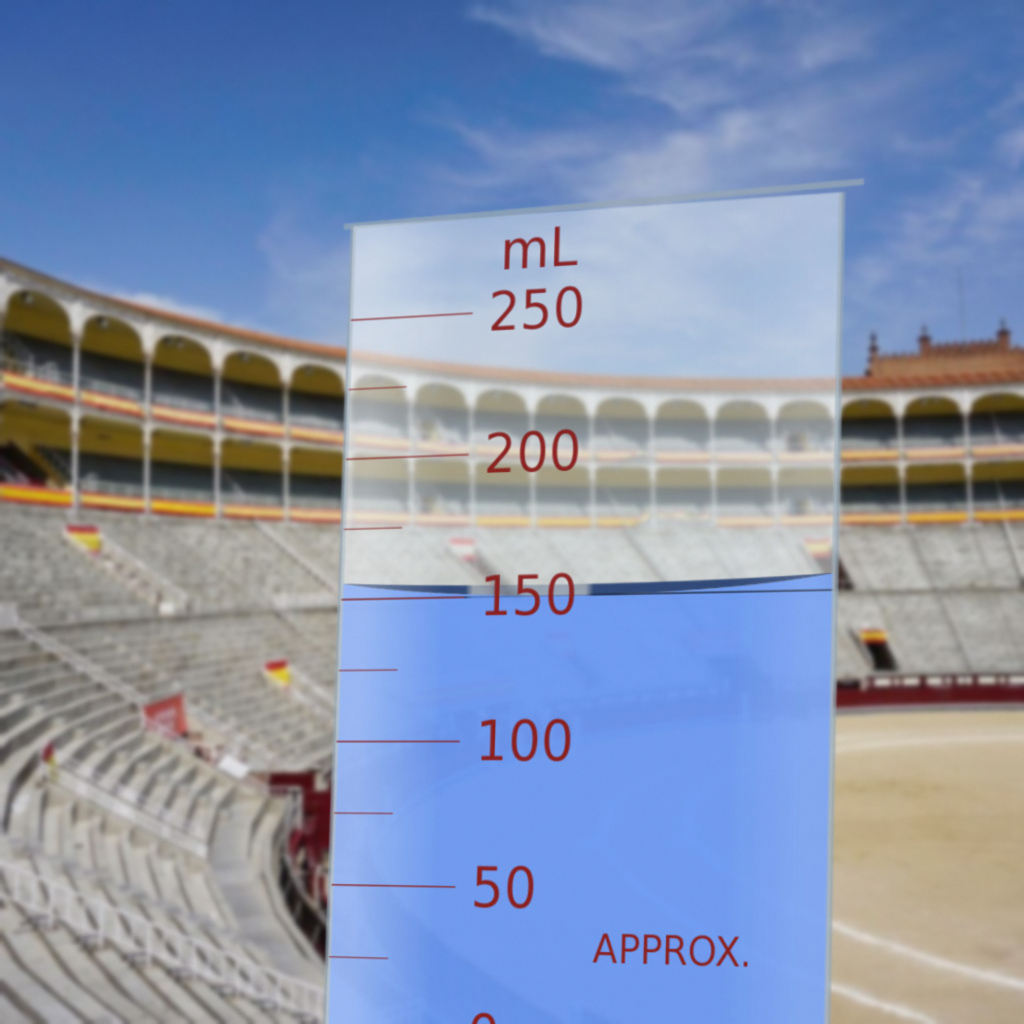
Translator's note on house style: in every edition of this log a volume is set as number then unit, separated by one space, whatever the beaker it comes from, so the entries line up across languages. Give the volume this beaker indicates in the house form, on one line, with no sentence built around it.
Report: 150 mL
